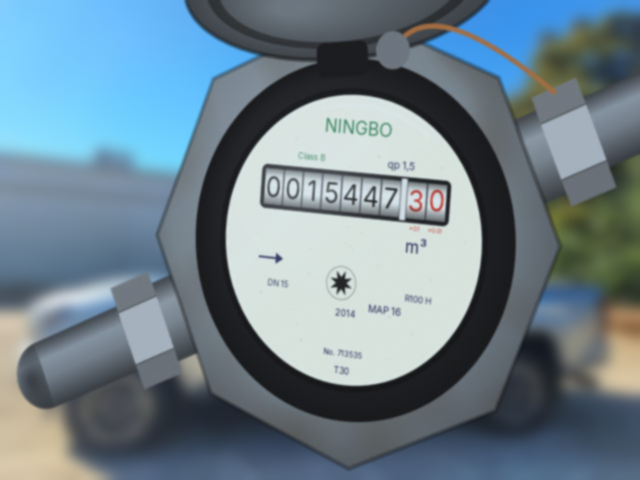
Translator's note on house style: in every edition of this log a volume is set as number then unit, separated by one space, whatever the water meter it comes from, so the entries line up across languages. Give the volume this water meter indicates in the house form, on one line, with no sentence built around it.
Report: 15447.30 m³
